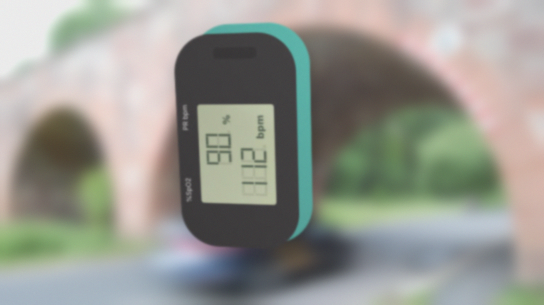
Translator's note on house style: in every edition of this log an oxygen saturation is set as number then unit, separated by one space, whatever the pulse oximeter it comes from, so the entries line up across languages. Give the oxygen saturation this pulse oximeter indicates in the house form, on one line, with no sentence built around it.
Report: 90 %
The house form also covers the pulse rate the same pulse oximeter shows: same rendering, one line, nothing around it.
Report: 112 bpm
